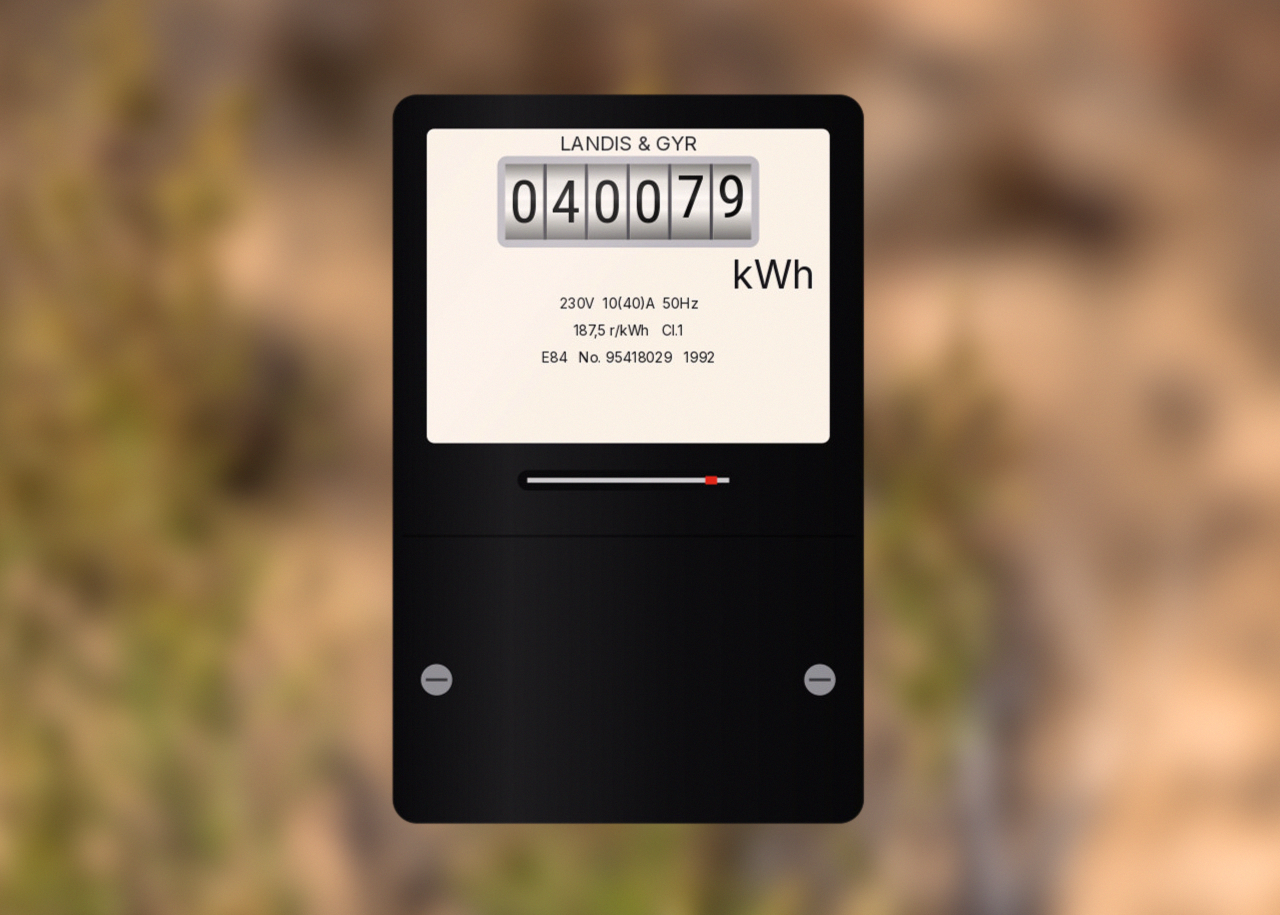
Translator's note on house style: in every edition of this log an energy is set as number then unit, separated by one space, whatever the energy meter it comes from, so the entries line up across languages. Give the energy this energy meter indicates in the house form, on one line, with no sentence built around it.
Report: 40079 kWh
